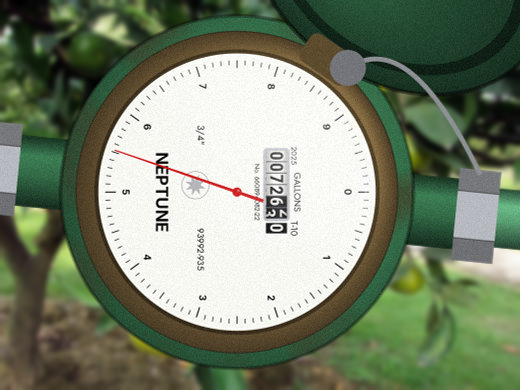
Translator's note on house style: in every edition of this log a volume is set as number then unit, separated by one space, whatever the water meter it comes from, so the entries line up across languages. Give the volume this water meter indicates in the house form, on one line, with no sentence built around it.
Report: 72625.5 gal
